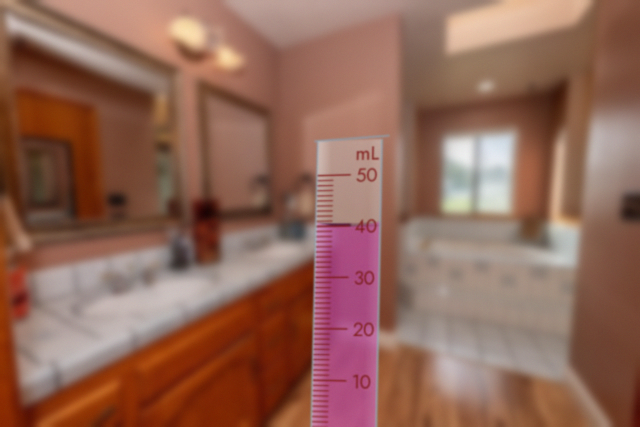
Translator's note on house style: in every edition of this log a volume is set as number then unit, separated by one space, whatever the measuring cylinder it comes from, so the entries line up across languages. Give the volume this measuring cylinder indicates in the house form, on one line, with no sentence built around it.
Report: 40 mL
